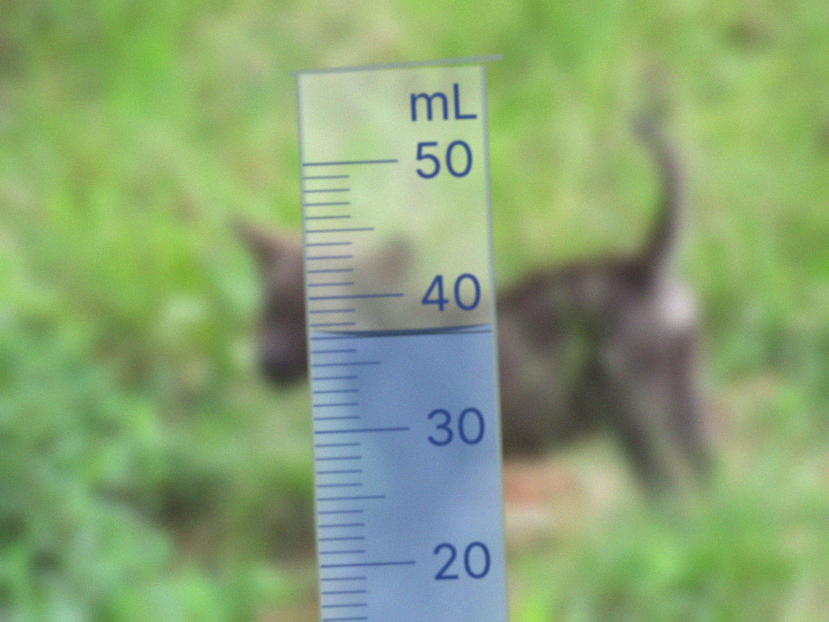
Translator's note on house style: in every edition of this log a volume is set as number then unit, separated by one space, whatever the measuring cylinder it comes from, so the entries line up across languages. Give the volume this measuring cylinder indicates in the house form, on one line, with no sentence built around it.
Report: 37 mL
